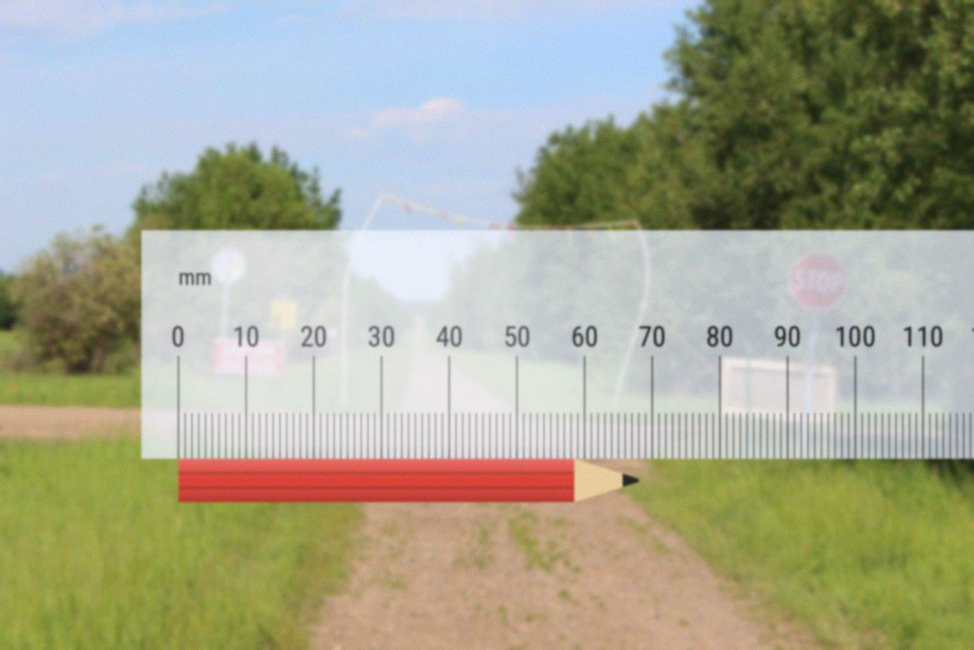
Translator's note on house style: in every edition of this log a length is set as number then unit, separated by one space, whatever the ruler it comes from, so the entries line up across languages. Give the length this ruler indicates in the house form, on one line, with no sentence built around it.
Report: 68 mm
